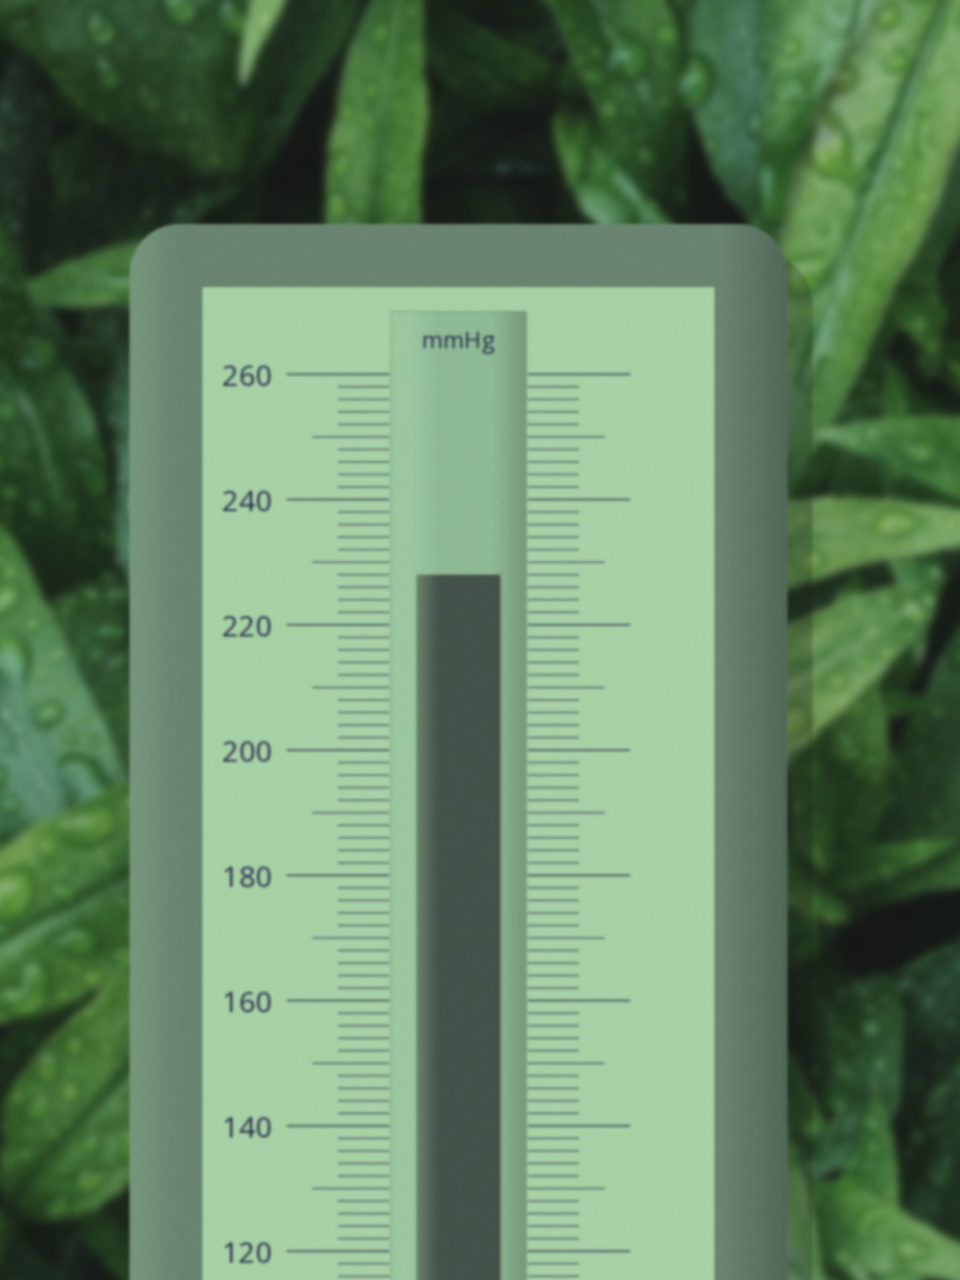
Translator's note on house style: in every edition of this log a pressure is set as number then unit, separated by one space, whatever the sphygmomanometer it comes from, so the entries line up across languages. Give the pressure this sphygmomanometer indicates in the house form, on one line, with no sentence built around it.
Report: 228 mmHg
